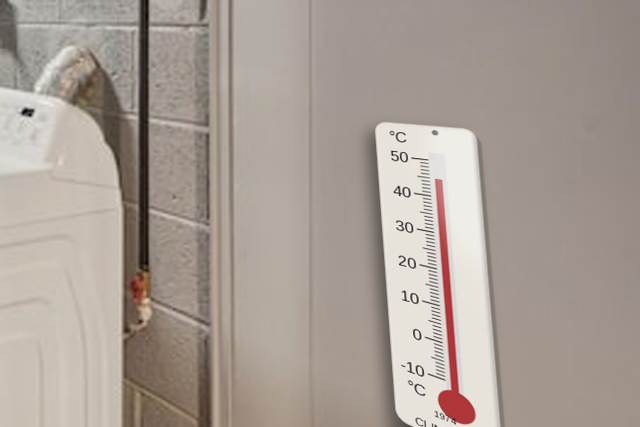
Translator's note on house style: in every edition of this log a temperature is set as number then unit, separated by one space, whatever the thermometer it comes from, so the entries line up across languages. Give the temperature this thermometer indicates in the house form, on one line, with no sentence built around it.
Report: 45 °C
